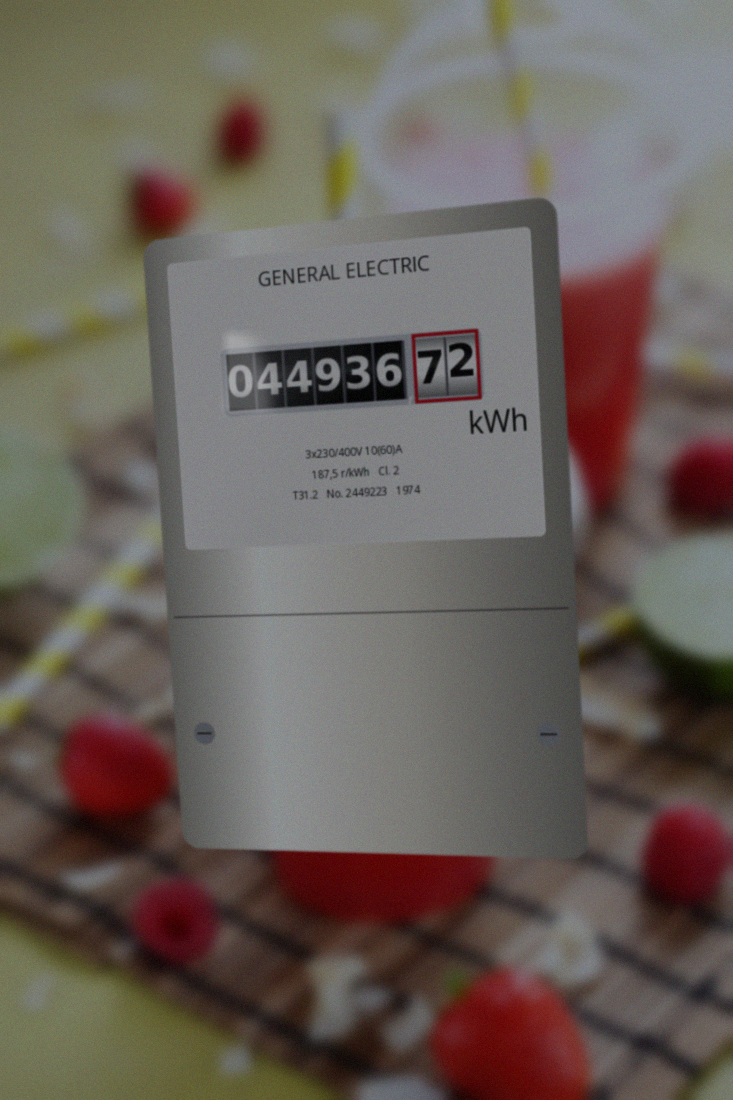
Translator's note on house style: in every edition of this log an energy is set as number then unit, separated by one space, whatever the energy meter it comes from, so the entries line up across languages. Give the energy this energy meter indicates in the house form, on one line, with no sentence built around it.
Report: 44936.72 kWh
